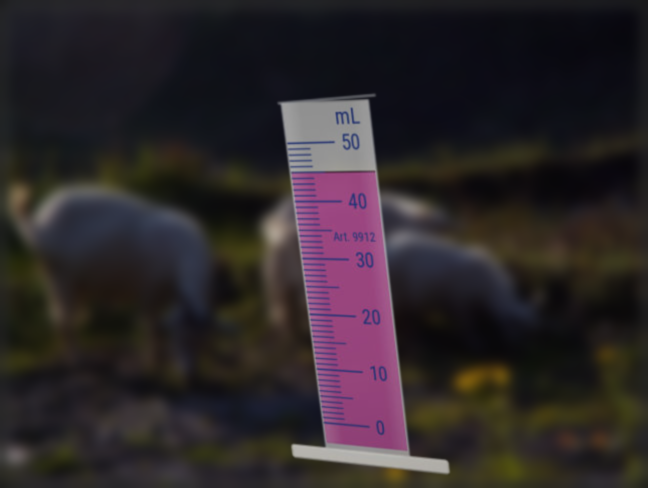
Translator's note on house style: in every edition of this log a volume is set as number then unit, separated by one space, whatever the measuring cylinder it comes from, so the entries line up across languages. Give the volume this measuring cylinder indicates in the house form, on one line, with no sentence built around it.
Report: 45 mL
